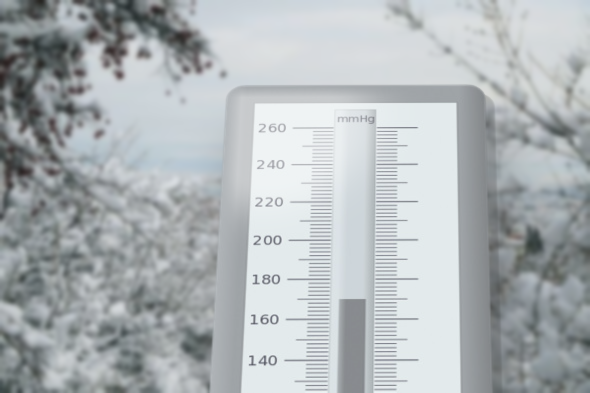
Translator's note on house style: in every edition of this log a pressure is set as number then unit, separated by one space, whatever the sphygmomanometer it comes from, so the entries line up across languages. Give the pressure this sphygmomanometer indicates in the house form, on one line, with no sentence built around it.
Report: 170 mmHg
